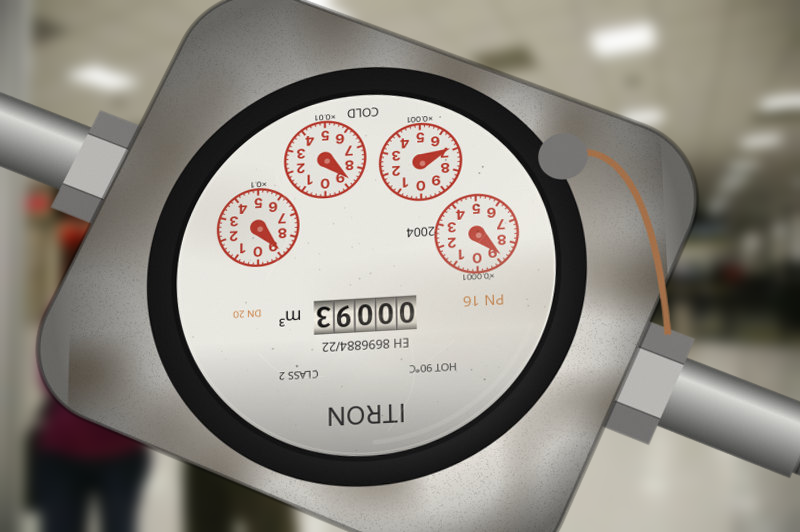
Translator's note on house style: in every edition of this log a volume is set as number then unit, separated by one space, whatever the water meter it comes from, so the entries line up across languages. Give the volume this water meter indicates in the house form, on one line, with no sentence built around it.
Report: 93.8868 m³
